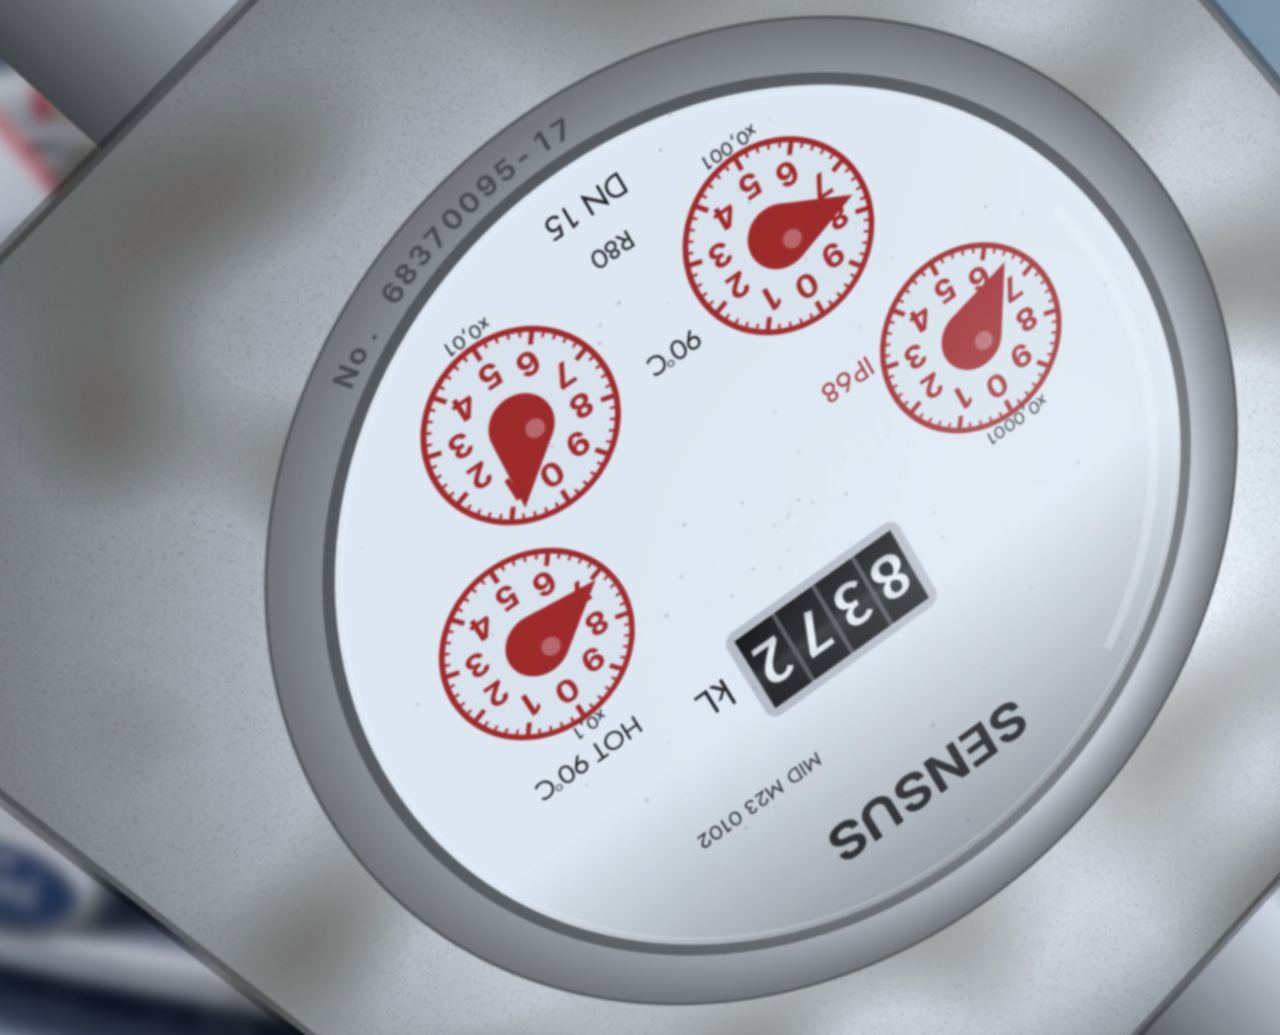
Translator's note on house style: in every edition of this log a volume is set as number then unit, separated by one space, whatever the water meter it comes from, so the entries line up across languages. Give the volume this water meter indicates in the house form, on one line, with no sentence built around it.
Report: 8372.7076 kL
